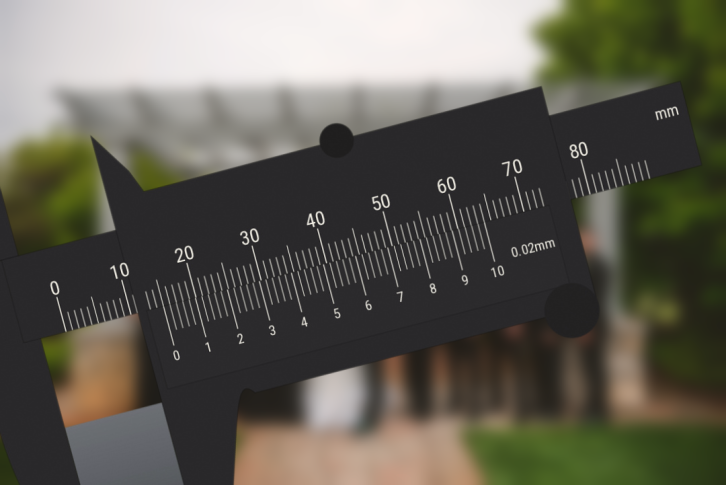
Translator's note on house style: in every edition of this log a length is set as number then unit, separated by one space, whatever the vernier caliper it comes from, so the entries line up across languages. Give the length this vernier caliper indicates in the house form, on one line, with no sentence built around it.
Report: 15.0 mm
